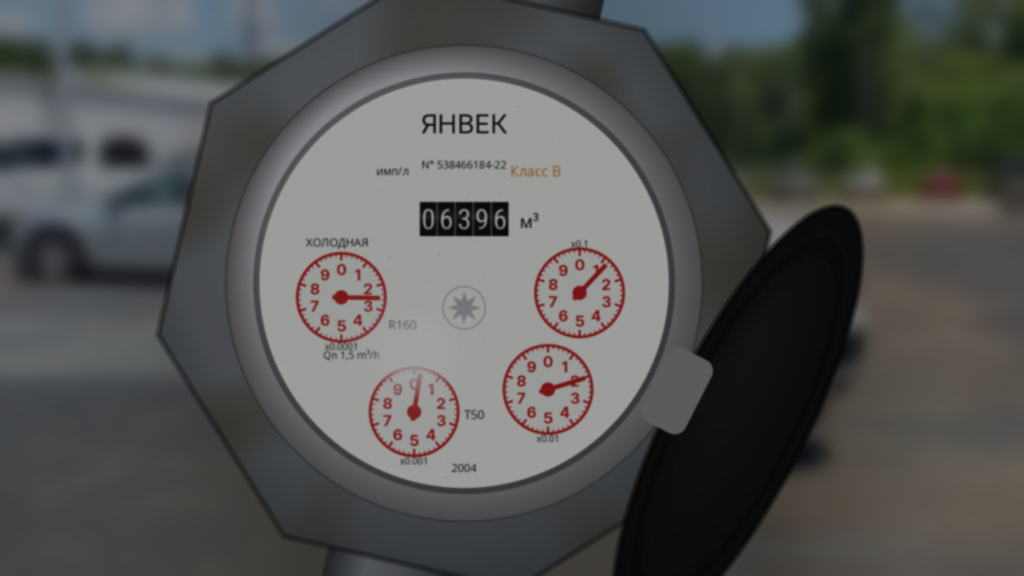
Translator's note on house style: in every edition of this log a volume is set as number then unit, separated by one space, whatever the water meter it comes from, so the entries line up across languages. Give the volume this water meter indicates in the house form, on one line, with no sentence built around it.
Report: 6396.1202 m³
